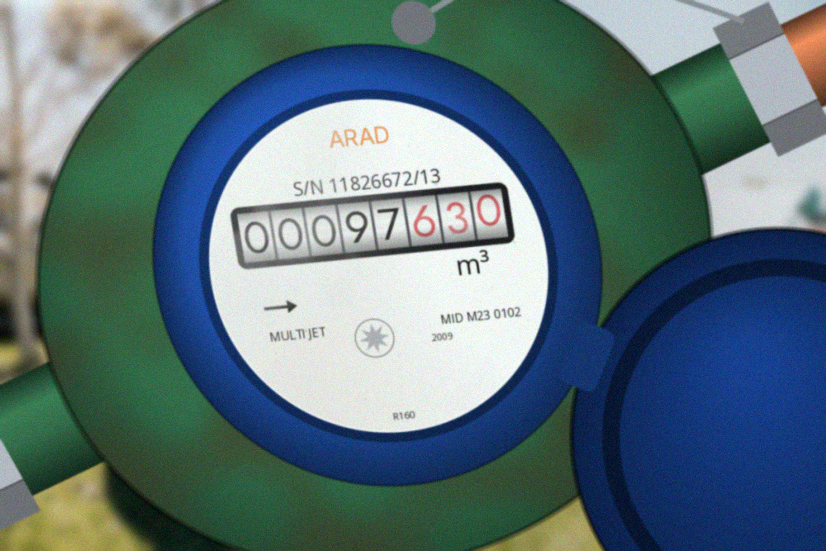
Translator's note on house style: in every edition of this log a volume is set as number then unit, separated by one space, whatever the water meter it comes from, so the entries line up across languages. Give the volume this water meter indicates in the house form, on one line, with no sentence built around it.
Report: 97.630 m³
